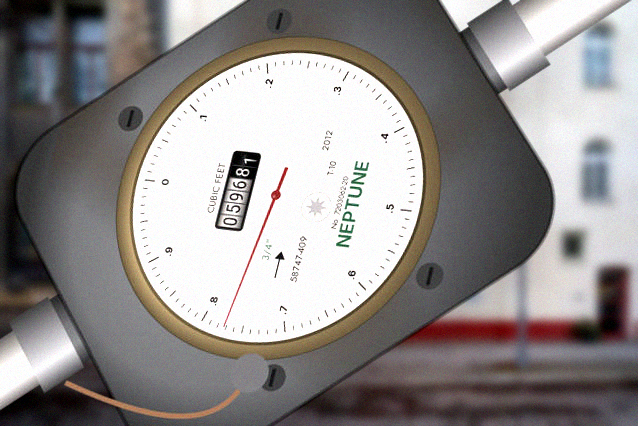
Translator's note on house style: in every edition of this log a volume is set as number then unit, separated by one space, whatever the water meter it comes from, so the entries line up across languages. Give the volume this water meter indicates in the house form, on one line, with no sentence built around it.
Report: 59680.77 ft³
